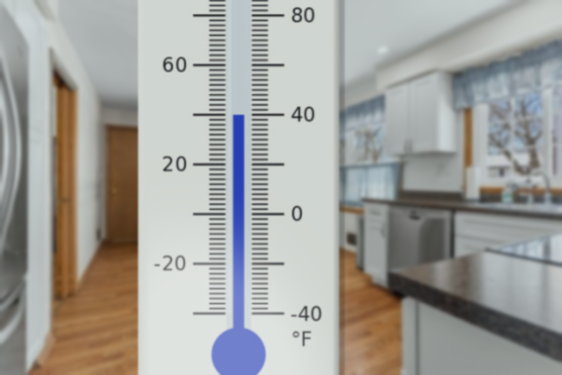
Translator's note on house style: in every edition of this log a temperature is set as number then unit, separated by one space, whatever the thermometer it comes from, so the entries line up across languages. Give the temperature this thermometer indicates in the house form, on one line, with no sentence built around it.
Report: 40 °F
